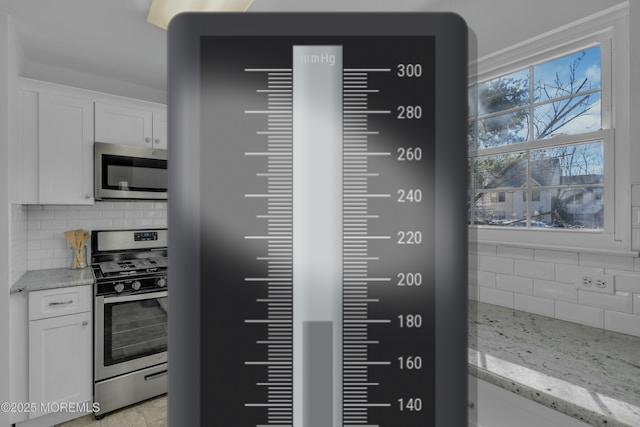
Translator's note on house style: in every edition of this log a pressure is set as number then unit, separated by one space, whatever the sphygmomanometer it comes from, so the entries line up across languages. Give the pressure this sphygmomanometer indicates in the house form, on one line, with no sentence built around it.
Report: 180 mmHg
